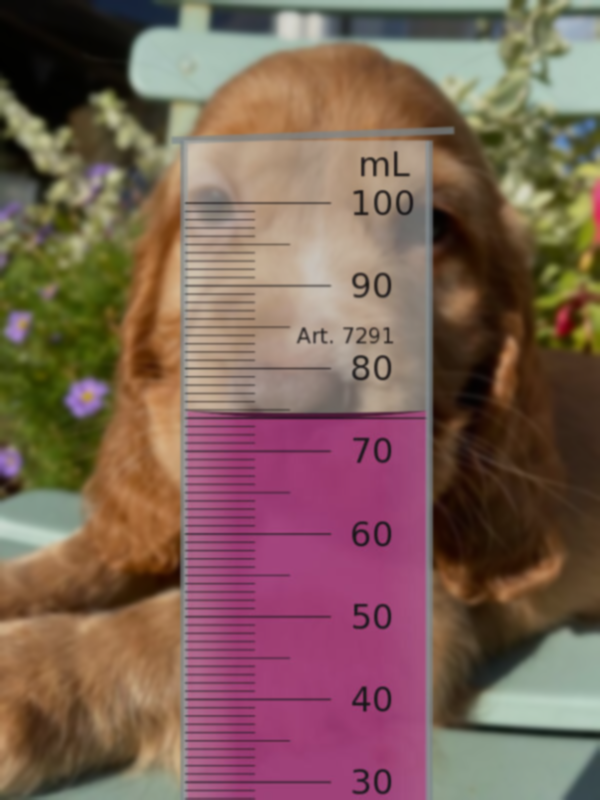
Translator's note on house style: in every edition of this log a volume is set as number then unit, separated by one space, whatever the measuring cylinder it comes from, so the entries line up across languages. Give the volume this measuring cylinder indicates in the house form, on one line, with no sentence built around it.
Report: 74 mL
